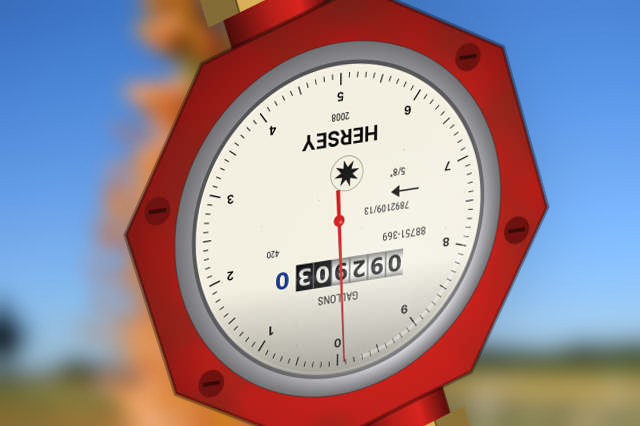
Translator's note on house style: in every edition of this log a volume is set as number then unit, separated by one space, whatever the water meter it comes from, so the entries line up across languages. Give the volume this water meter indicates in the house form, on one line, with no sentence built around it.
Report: 929029.9 gal
